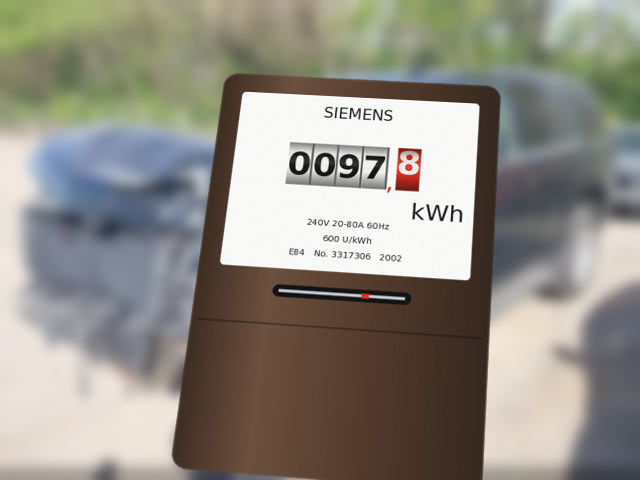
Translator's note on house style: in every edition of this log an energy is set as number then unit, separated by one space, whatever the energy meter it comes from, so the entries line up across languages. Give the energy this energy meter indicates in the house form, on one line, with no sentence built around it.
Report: 97.8 kWh
